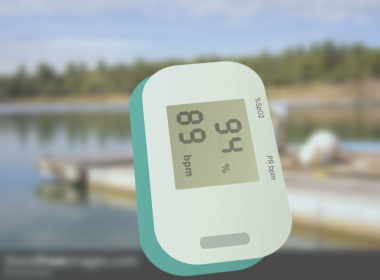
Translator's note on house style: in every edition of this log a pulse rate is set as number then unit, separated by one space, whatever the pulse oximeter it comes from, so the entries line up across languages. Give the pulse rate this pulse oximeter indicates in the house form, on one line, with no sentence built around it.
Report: 89 bpm
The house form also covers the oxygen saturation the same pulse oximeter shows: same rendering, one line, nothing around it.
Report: 94 %
